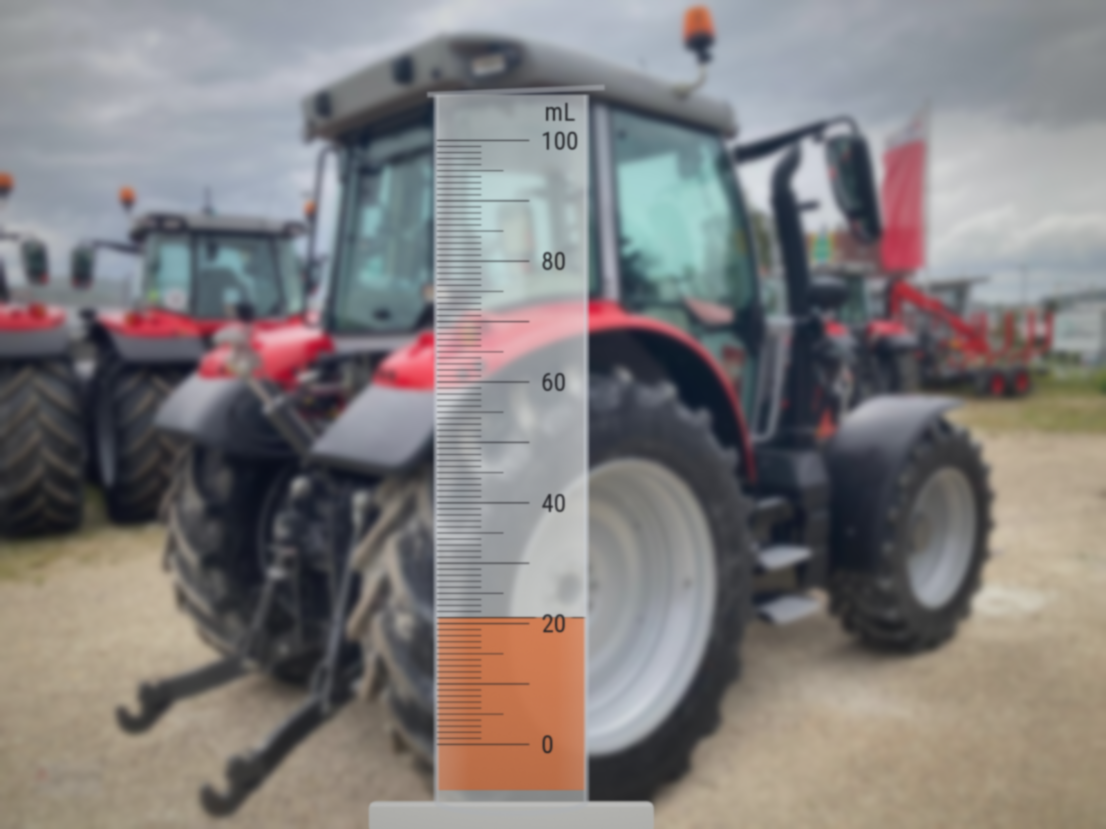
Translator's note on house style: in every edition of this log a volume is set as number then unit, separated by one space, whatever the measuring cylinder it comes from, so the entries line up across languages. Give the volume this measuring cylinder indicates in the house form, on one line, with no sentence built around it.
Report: 21 mL
